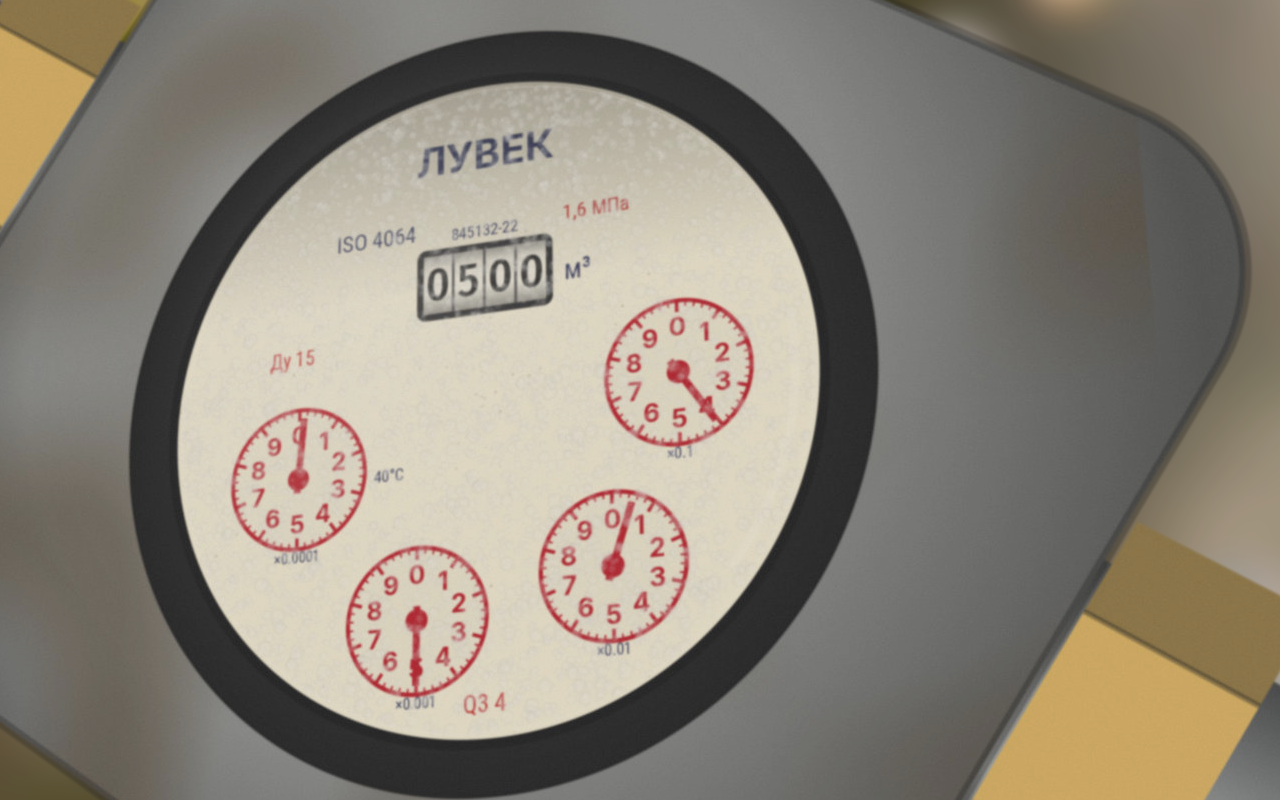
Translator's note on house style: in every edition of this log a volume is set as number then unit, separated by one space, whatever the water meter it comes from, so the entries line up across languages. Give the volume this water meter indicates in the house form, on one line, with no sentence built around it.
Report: 500.4050 m³
